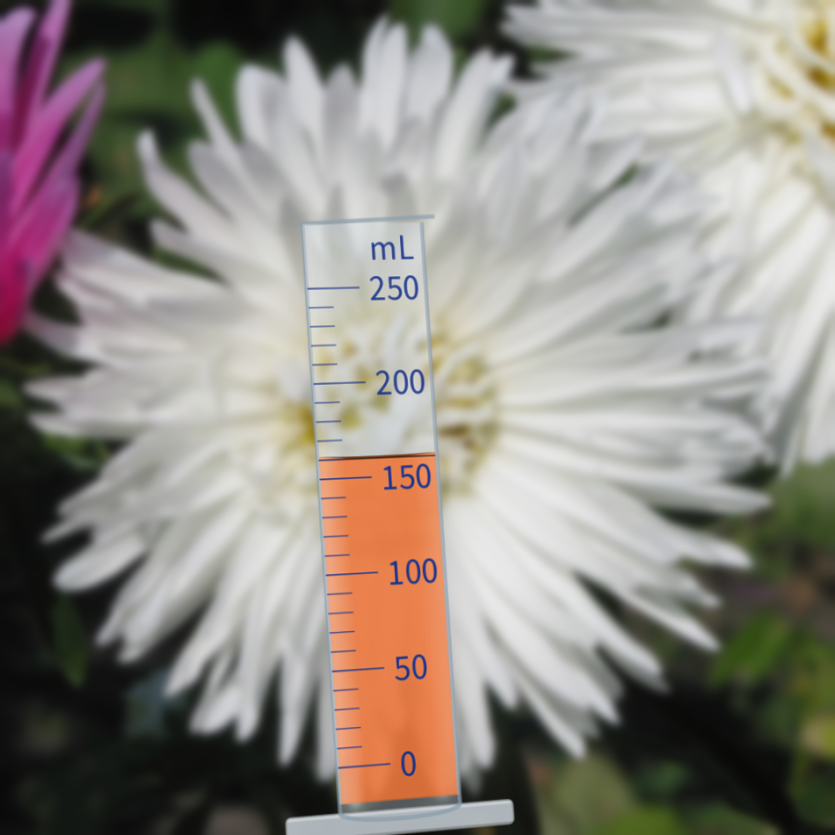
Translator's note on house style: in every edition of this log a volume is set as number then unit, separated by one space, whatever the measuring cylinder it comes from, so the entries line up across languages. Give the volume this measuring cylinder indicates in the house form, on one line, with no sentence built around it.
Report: 160 mL
